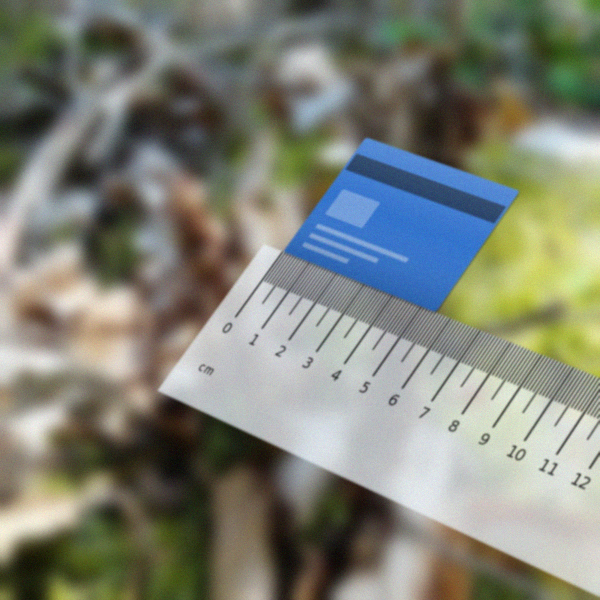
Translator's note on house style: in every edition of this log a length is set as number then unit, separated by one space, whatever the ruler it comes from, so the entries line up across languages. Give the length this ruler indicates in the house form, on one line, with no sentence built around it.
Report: 5.5 cm
